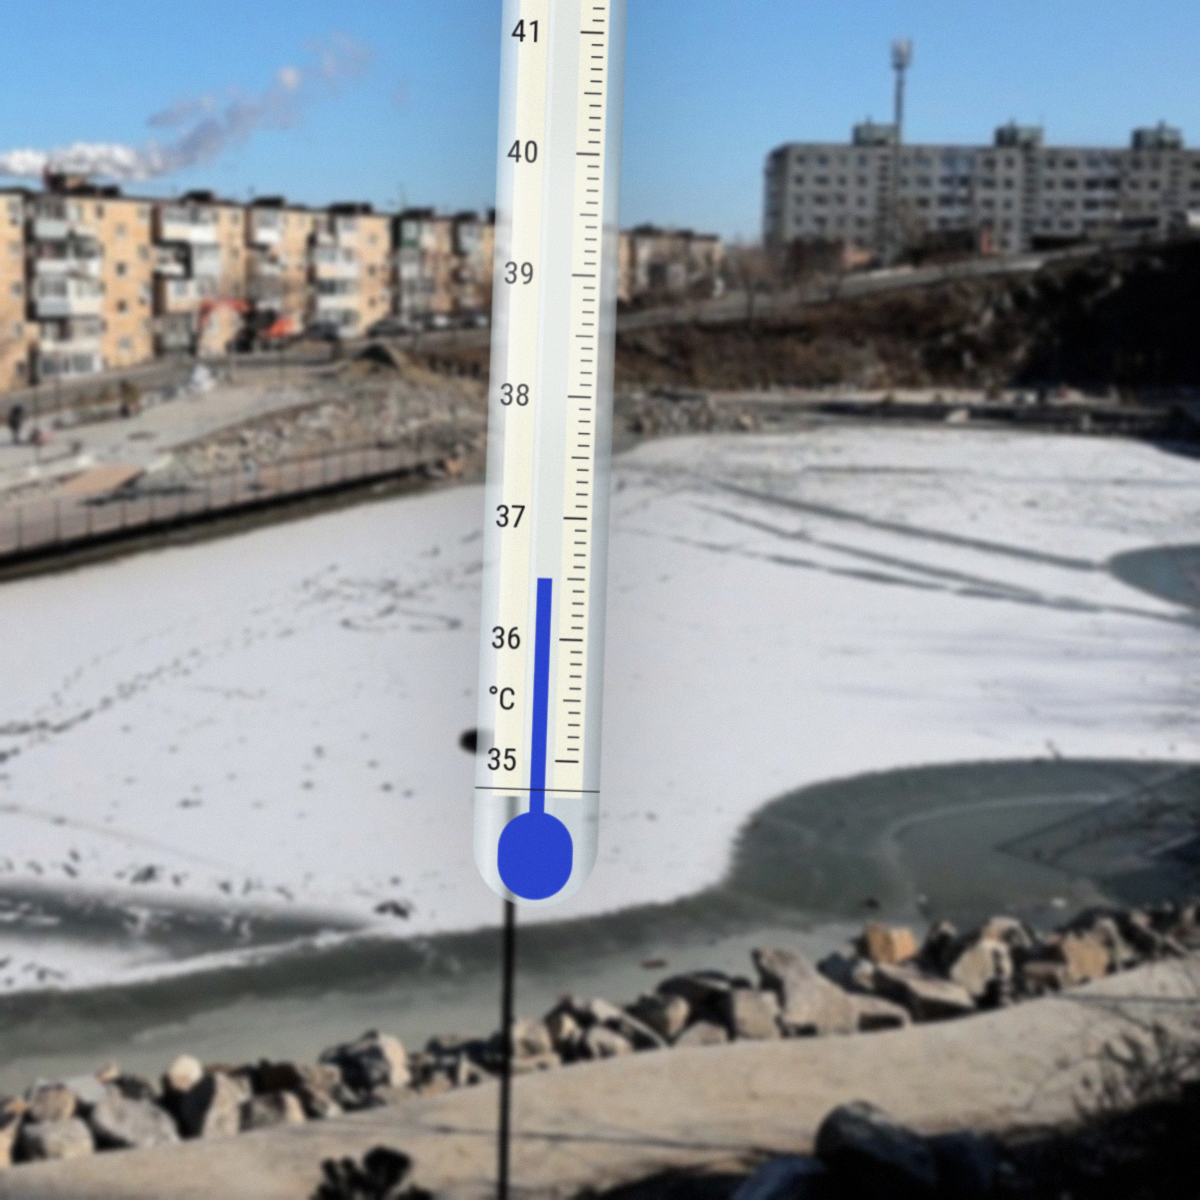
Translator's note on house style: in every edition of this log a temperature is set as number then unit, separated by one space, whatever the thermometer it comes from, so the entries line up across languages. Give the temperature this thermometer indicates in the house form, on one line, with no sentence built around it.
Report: 36.5 °C
